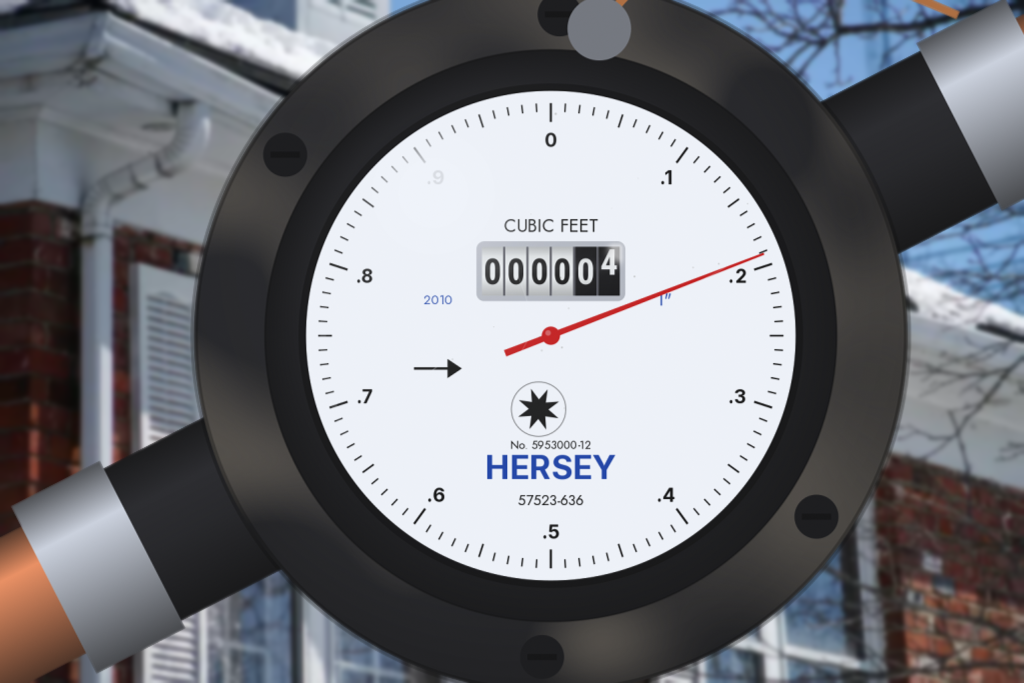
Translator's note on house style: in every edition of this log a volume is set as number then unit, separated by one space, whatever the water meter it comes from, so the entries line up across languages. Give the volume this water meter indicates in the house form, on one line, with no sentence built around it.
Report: 4.19 ft³
